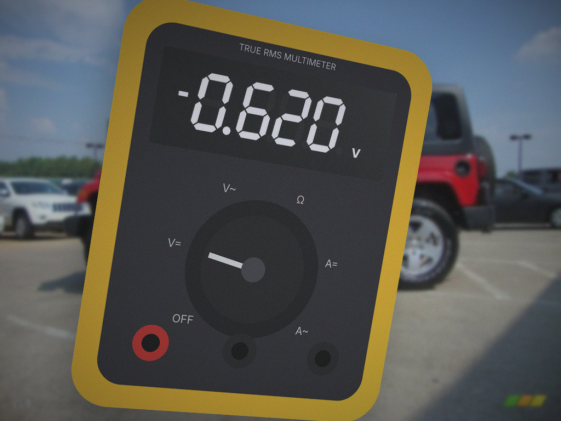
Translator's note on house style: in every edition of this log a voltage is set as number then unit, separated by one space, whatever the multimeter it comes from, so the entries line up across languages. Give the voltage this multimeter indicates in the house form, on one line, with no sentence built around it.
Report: -0.620 V
